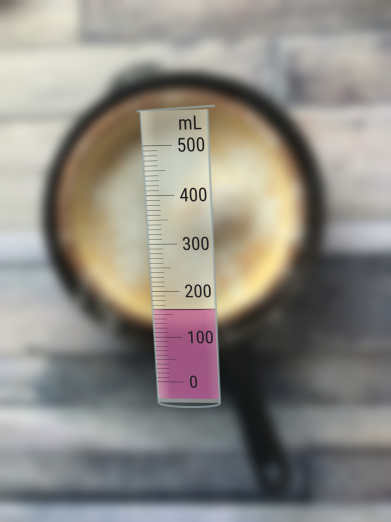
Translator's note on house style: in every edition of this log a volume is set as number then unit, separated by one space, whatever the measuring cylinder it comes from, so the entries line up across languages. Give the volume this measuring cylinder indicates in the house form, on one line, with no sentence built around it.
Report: 160 mL
